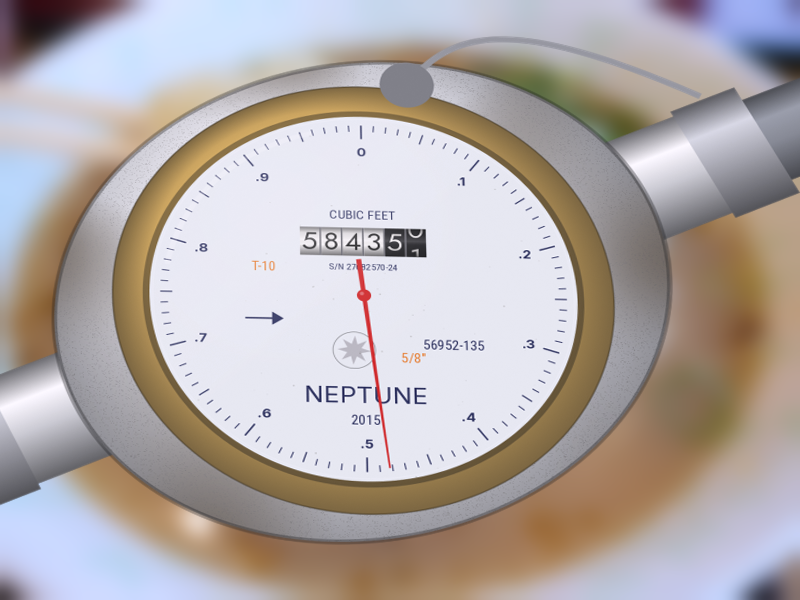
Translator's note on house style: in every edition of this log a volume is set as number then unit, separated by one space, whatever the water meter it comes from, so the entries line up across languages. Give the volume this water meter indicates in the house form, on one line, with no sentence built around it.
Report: 584350.48 ft³
